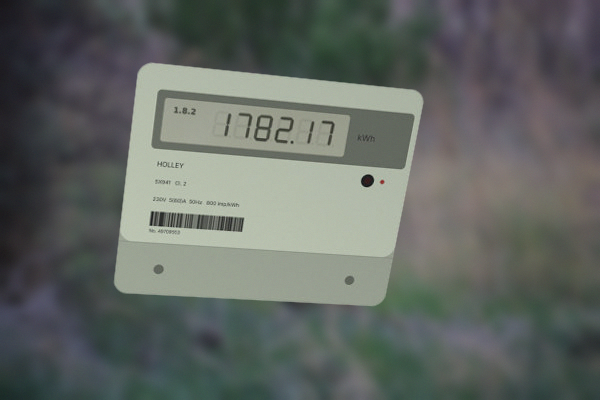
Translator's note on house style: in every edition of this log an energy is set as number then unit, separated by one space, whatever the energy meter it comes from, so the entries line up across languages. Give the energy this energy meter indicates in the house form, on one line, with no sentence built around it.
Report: 1782.17 kWh
